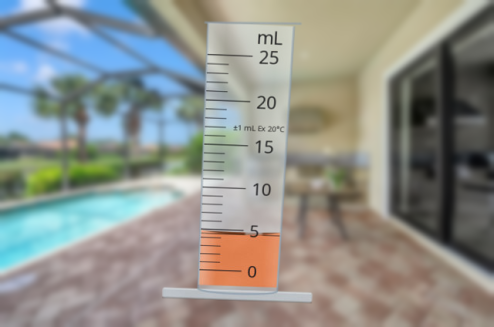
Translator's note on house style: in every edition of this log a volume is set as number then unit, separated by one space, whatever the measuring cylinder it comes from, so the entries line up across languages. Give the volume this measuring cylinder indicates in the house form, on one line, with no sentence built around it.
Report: 4.5 mL
